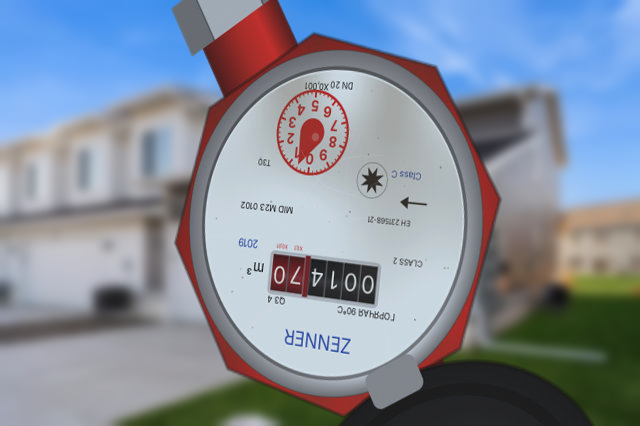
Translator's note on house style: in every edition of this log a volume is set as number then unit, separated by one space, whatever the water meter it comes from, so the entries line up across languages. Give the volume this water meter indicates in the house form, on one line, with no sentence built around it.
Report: 14.700 m³
